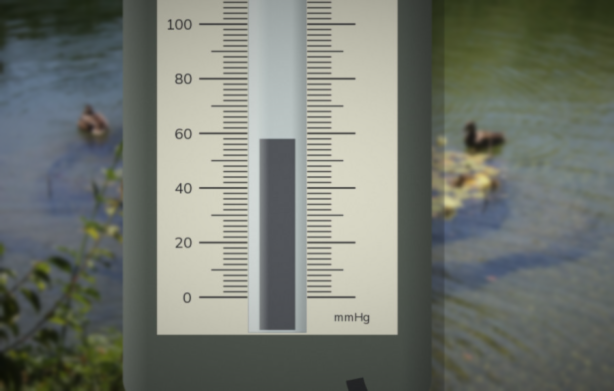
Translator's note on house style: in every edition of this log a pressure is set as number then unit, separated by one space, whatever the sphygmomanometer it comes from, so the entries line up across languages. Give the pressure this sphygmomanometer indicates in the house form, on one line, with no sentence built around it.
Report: 58 mmHg
